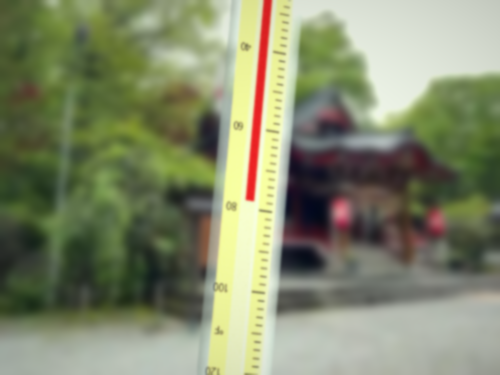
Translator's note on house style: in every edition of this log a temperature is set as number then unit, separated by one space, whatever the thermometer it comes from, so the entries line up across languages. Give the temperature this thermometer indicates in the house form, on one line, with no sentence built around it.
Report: 78 °F
